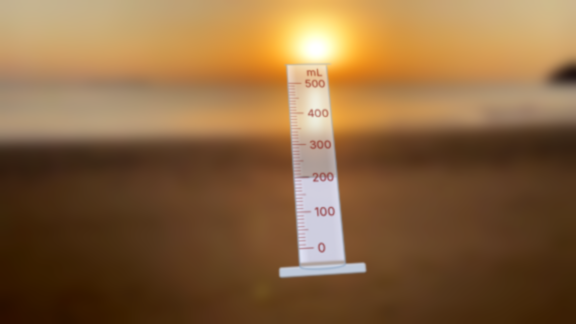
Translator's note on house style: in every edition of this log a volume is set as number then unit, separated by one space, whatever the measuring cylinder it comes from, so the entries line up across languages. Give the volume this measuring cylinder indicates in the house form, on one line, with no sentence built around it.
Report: 200 mL
